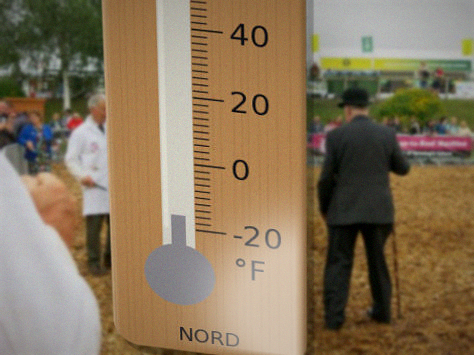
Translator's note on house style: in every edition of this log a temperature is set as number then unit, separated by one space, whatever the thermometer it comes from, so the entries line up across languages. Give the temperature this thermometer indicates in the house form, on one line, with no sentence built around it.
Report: -16 °F
